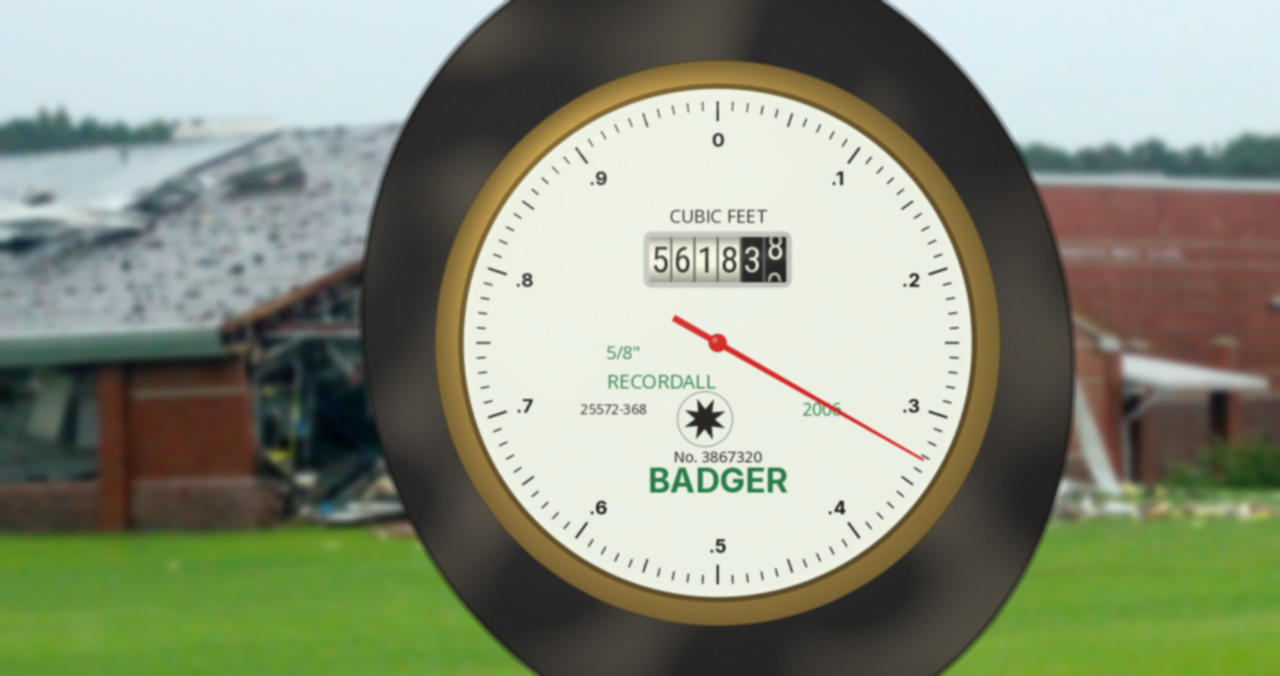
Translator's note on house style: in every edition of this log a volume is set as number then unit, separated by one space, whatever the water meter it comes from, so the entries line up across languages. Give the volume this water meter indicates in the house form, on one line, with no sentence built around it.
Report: 561838.33 ft³
